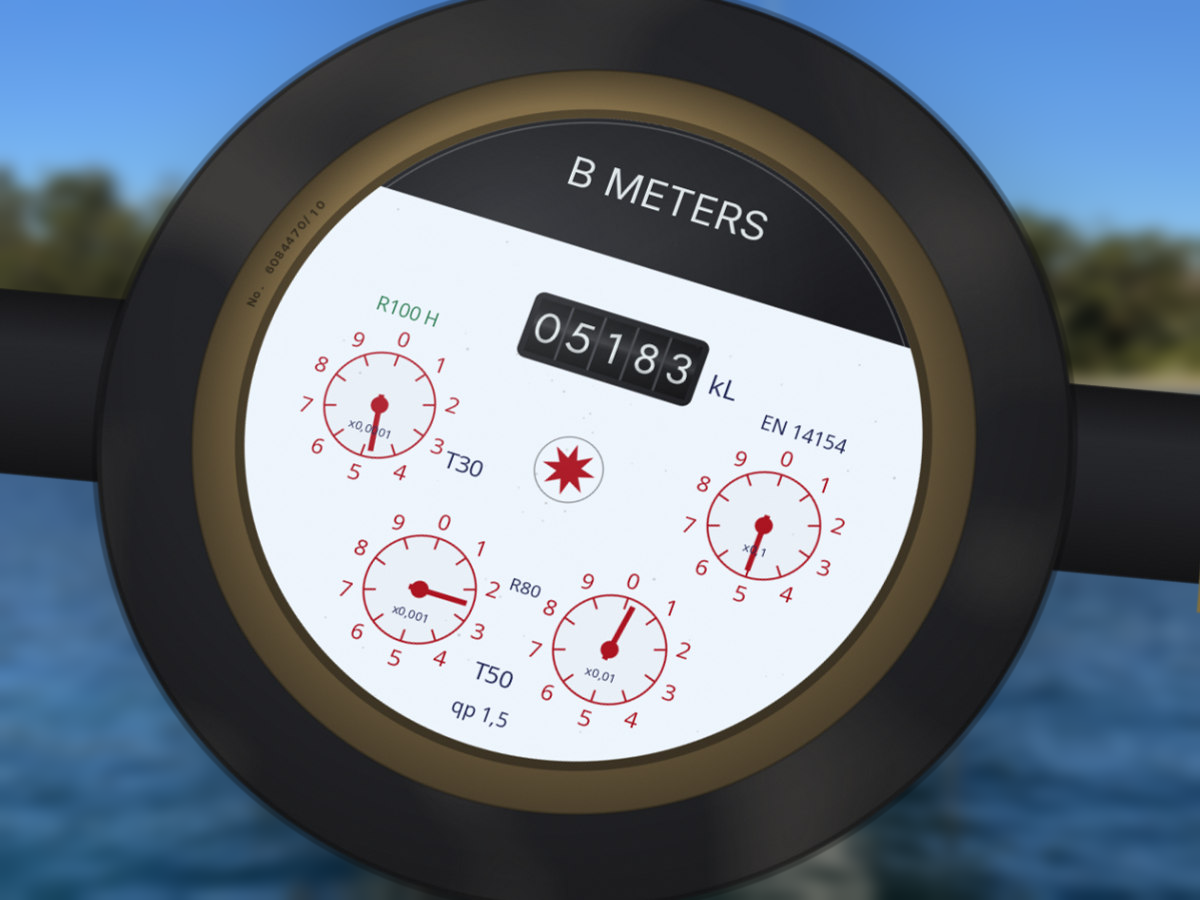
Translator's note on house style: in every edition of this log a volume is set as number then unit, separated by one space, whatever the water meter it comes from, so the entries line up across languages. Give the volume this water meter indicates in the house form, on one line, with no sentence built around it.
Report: 5183.5024 kL
